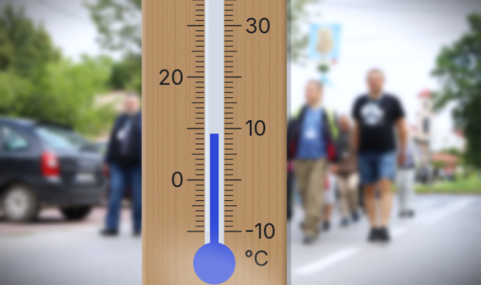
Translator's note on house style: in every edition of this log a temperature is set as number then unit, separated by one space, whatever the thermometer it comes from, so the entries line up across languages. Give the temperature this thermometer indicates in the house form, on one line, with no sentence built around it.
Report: 9 °C
